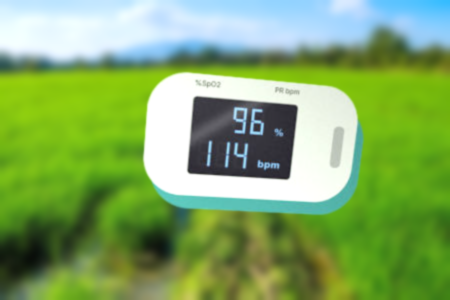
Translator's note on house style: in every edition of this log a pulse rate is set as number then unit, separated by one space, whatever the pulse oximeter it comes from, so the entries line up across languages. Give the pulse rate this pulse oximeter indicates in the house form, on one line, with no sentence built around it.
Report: 114 bpm
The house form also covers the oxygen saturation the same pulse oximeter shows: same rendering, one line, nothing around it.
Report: 96 %
